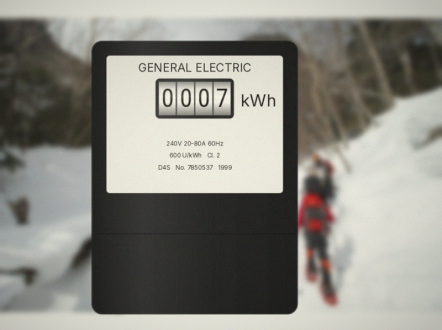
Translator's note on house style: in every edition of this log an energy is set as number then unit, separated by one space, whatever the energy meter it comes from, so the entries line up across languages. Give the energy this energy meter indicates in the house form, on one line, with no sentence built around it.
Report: 7 kWh
